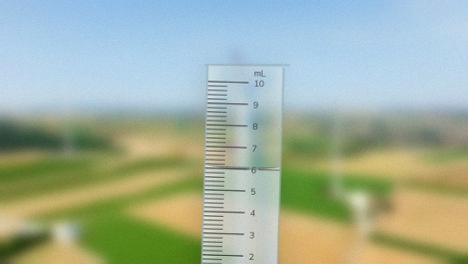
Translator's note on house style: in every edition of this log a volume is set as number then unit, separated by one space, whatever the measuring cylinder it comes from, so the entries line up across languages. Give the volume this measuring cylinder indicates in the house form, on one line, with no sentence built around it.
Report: 6 mL
